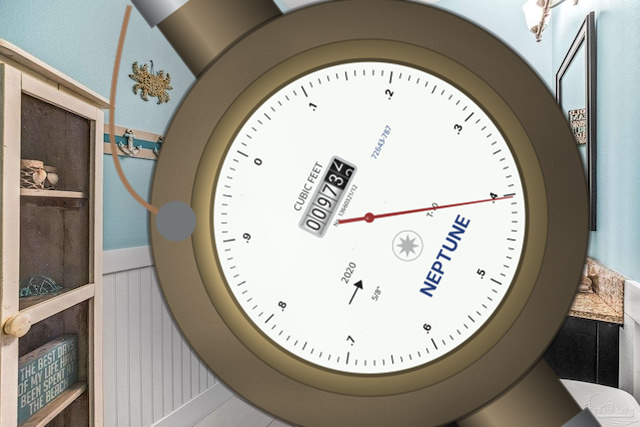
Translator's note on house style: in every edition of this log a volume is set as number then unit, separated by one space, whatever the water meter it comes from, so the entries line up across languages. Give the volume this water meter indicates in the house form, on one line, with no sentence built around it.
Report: 9732.40 ft³
